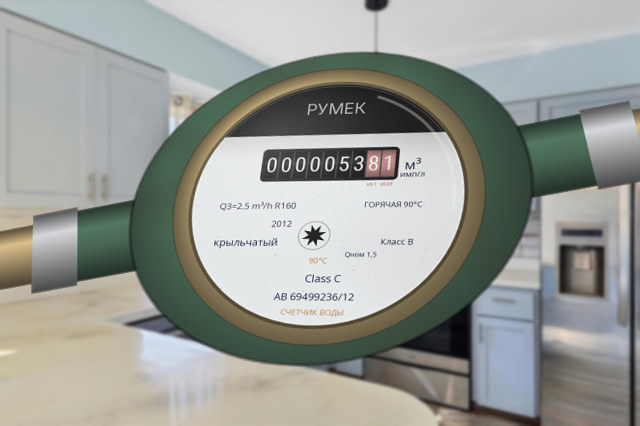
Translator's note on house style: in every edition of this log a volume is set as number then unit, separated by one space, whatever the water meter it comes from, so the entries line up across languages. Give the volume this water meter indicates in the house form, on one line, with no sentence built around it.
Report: 53.81 m³
